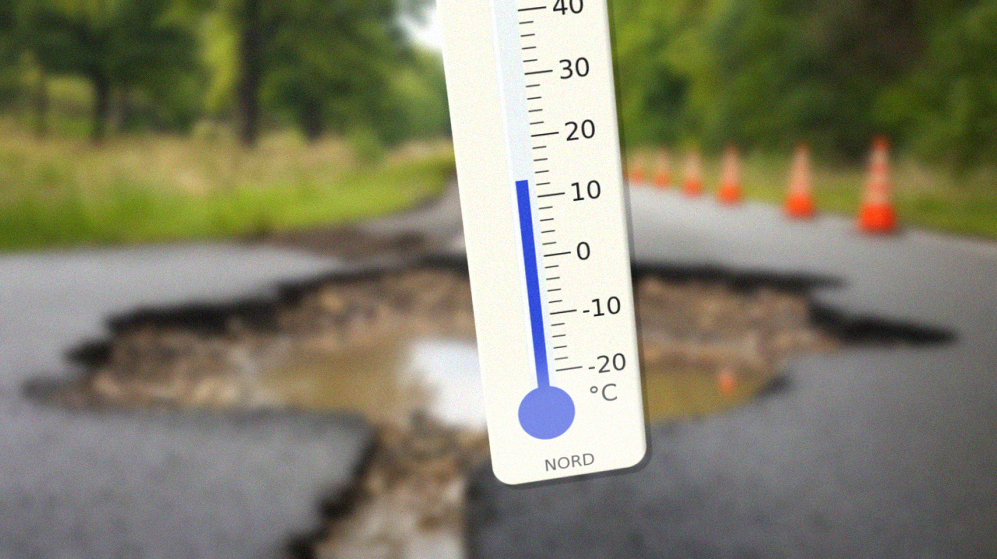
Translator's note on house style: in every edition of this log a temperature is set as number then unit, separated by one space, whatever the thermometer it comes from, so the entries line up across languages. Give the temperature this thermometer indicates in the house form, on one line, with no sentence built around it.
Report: 13 °C
